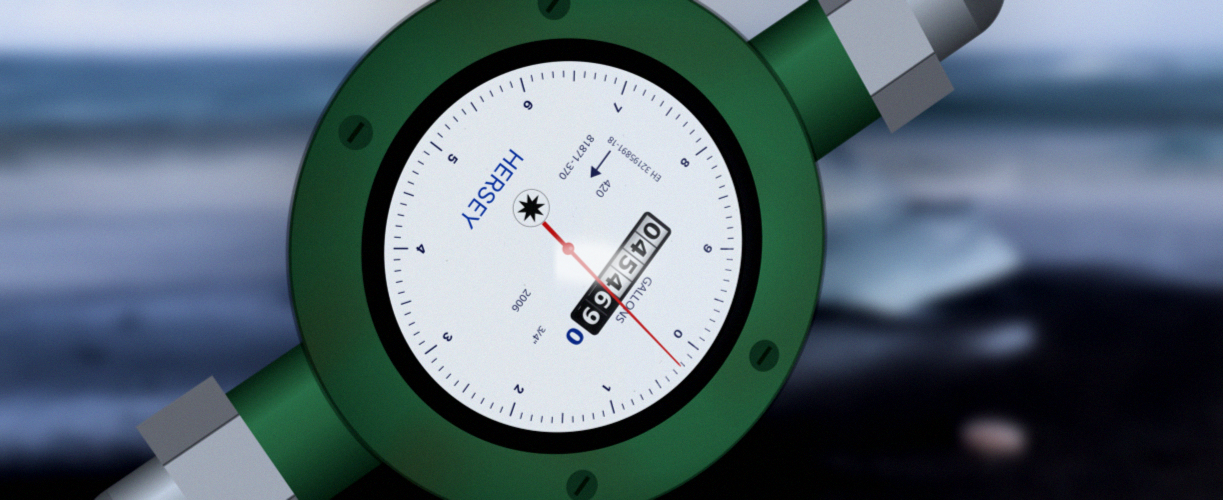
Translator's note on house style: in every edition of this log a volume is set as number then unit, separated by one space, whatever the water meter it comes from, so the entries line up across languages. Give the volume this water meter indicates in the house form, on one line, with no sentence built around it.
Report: 454690.2 gal
